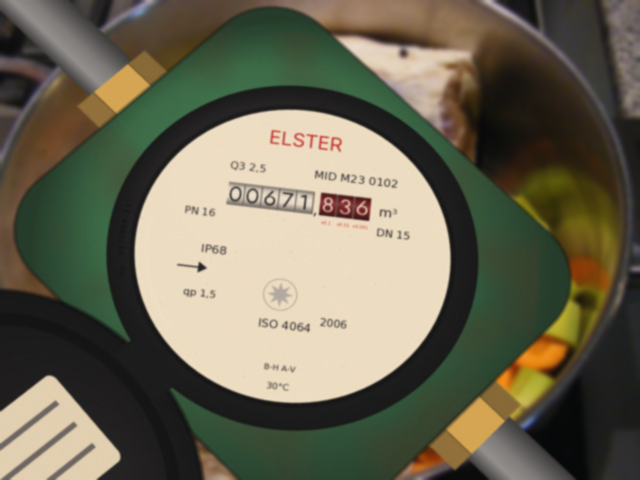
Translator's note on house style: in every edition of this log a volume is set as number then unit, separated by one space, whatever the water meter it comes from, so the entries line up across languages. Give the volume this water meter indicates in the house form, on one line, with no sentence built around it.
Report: 671.836 m³
